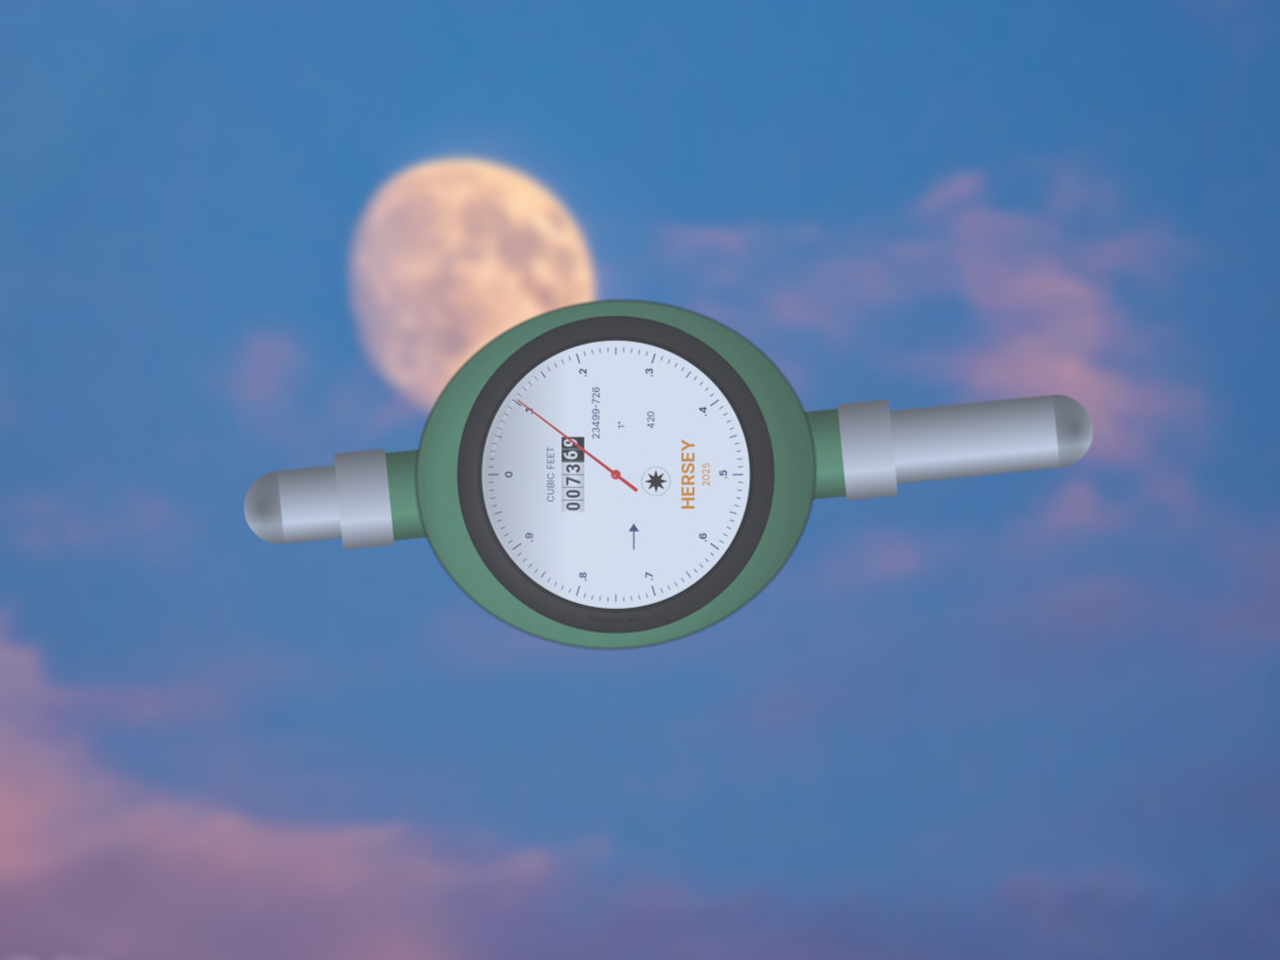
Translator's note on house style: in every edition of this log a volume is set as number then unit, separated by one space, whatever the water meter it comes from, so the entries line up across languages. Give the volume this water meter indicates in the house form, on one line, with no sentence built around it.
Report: 7369.10 ft³
